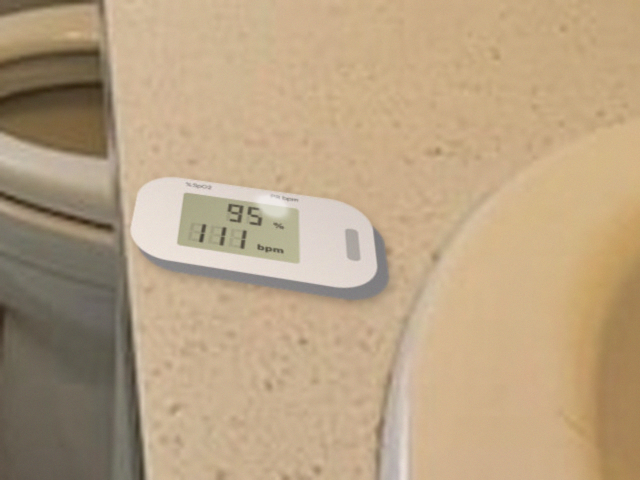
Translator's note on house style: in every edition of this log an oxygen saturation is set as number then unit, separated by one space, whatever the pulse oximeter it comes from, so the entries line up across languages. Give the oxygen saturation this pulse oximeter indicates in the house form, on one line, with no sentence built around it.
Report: 95 %
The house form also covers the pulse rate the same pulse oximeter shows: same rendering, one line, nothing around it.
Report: 111 bpm
